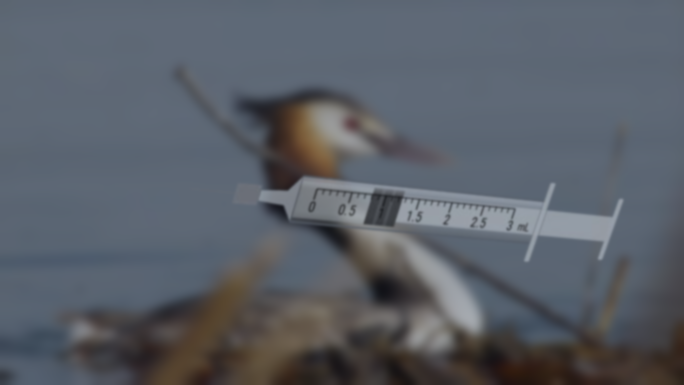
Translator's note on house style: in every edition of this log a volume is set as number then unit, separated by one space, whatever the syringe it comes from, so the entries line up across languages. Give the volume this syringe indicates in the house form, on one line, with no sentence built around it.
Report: 0.8 mL
